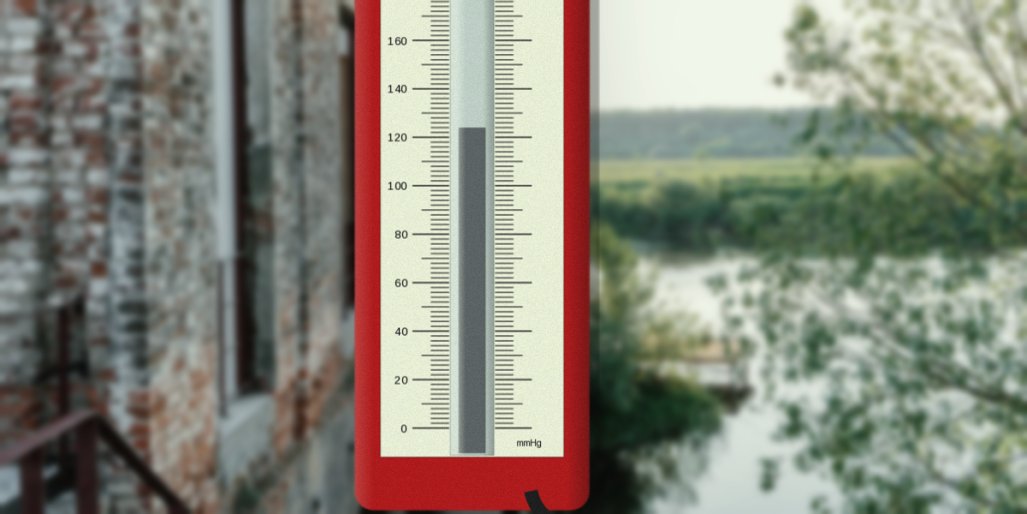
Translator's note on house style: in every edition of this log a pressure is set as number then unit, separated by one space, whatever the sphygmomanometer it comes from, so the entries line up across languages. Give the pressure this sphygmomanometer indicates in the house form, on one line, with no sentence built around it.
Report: 124 mmHg
